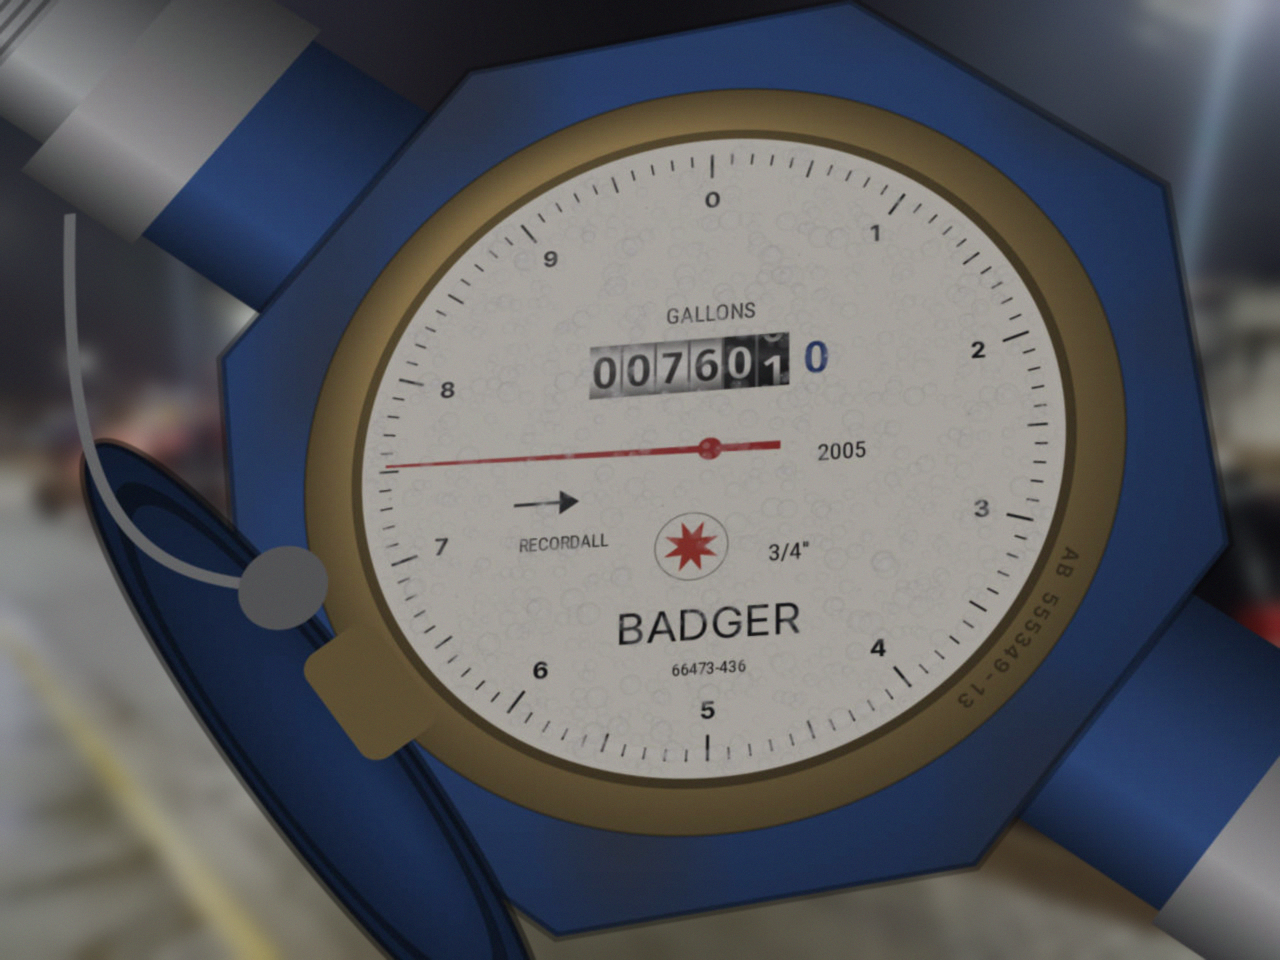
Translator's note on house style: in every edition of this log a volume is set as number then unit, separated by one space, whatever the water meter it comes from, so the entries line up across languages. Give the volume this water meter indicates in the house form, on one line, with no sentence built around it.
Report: 76007.5 gal
